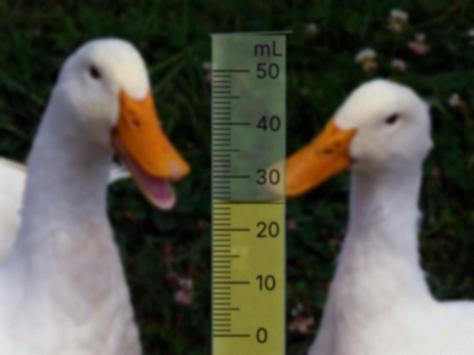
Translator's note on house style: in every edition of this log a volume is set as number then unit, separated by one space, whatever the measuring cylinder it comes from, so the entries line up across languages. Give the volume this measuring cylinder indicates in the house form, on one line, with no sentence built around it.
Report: 25 mL
